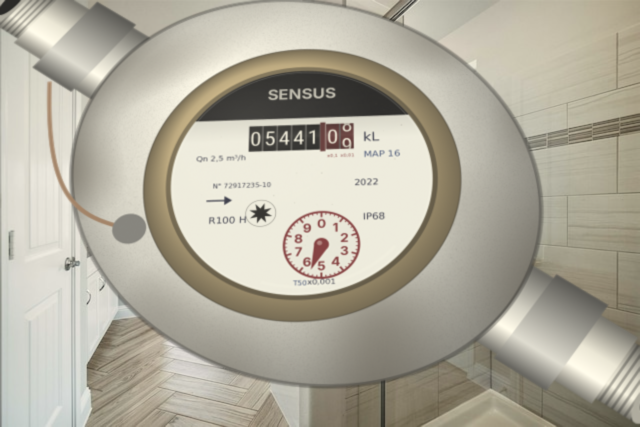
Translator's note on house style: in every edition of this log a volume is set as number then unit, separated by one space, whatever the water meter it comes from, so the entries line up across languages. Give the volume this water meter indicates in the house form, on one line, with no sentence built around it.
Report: 5441.085 kL
